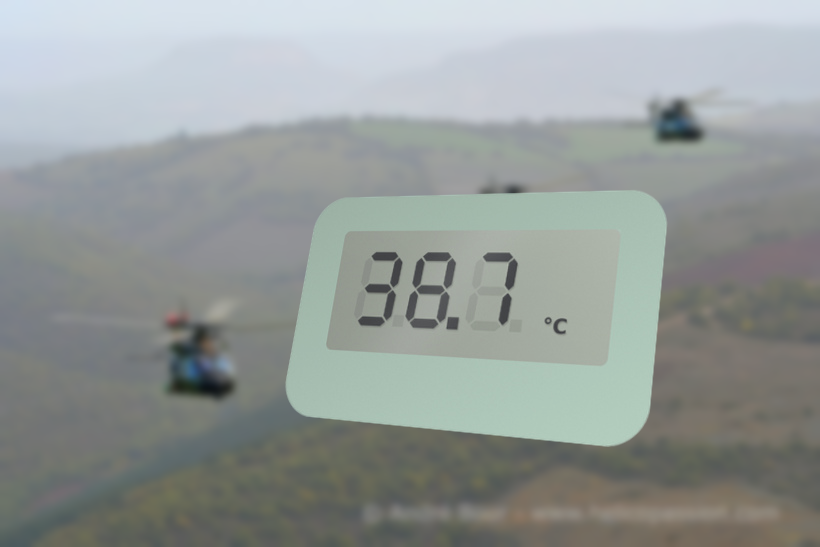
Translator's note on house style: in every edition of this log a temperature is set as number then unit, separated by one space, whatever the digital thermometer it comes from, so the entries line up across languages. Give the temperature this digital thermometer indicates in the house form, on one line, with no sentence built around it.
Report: 38.7 °C
